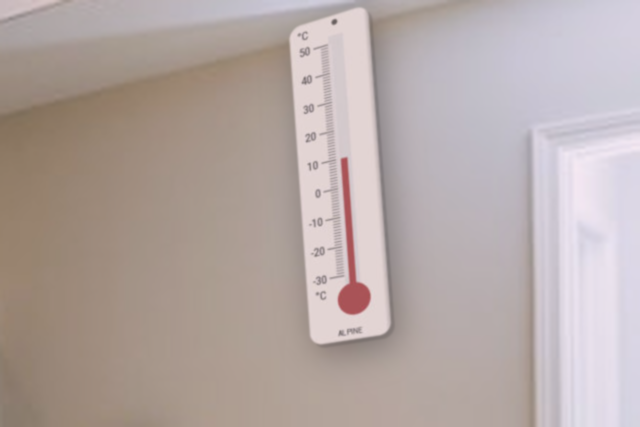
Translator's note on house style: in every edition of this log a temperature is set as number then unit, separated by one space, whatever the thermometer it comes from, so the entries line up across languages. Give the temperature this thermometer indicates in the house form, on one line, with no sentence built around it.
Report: 10 °C
